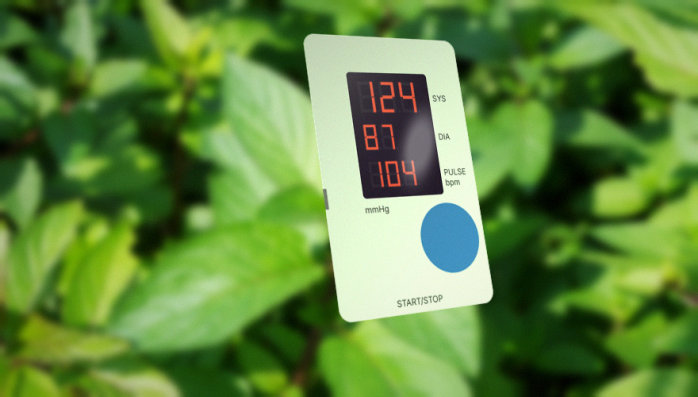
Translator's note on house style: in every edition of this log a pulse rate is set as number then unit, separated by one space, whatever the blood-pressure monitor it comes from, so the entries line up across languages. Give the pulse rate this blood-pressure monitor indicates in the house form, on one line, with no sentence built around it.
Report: 104 bpm
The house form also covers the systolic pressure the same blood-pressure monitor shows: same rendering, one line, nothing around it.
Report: 124 mmHg
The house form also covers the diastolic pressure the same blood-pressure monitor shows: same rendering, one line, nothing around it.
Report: 87 mmHg
